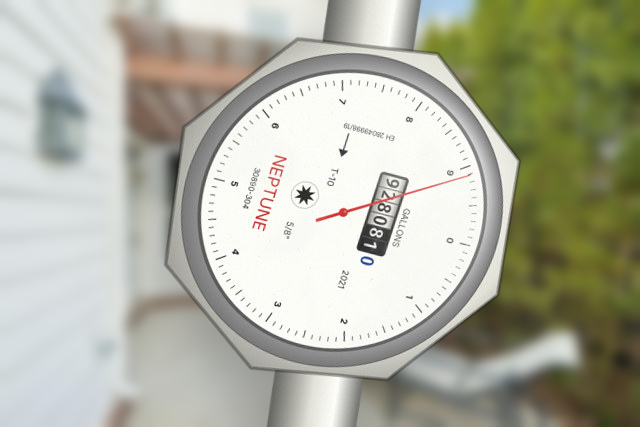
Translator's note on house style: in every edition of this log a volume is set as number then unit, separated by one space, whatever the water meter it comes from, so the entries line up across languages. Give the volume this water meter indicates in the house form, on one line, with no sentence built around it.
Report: 9280809.1 gal
